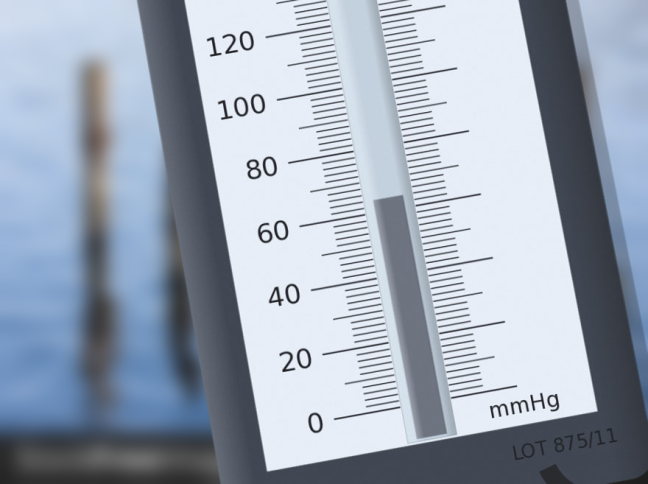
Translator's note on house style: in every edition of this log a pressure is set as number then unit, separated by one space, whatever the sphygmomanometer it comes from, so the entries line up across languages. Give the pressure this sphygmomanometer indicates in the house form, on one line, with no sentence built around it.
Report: 64 mmHg
